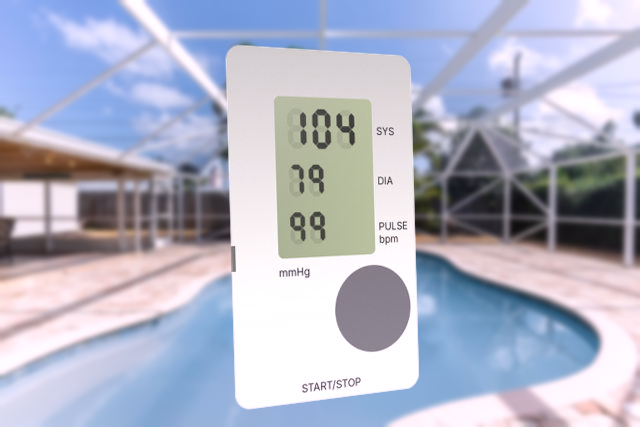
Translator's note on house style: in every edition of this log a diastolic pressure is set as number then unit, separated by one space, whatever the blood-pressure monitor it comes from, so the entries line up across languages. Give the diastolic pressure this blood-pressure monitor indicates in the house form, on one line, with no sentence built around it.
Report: 79 mmHg
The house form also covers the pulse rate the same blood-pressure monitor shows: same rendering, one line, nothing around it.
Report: 99 bpm
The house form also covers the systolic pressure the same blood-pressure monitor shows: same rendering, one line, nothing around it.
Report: 104 mmHg
